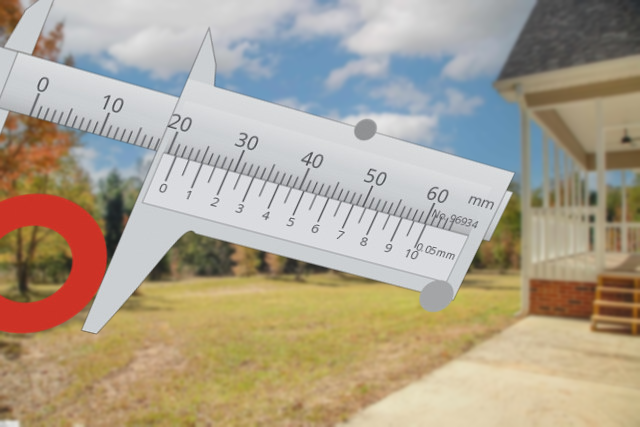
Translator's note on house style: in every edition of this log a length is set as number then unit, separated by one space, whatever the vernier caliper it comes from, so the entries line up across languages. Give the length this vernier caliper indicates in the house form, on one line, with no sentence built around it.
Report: 21.2 mm
